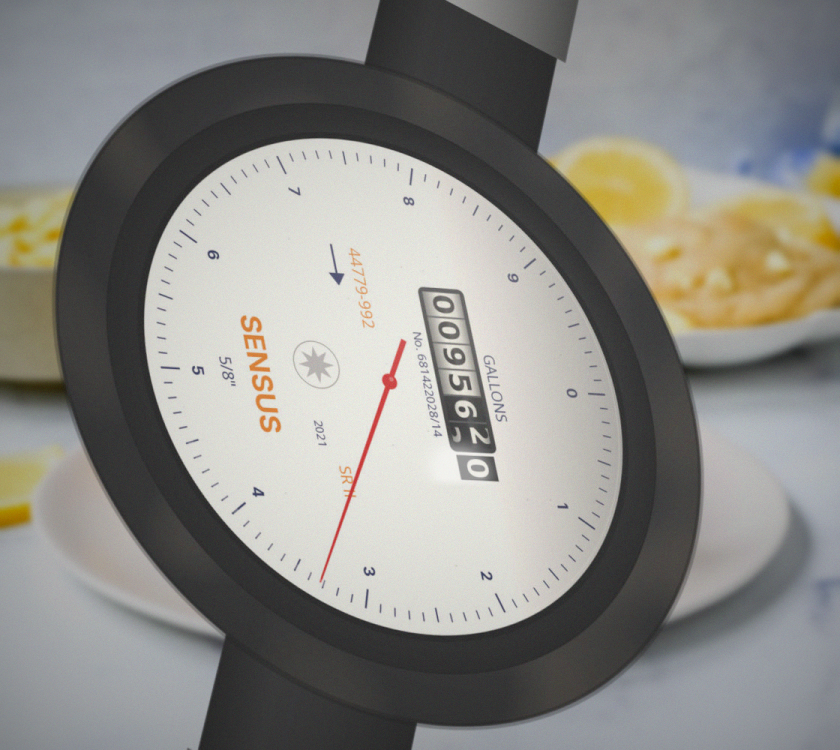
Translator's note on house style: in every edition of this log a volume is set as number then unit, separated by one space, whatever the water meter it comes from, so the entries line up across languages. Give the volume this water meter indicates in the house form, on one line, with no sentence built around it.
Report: 95623.3 gal
